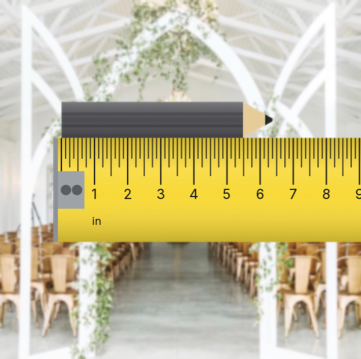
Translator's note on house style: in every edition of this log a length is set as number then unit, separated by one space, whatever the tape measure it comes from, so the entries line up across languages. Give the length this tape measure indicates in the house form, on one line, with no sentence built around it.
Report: 6.375 in
